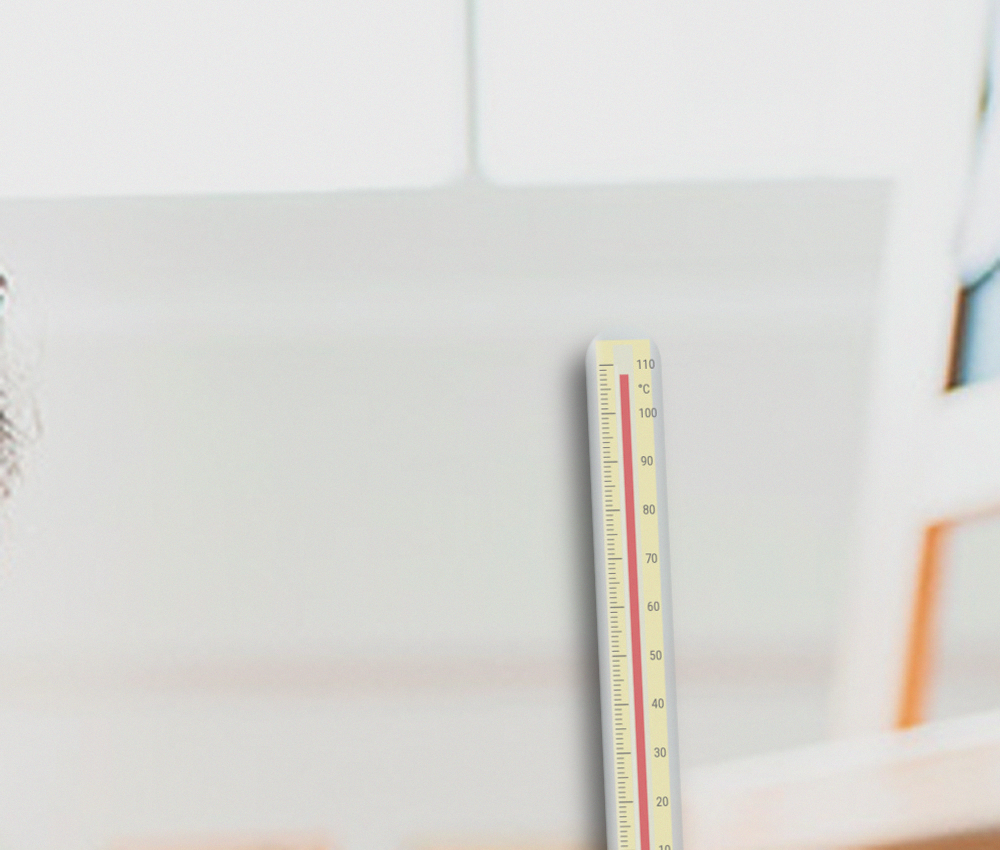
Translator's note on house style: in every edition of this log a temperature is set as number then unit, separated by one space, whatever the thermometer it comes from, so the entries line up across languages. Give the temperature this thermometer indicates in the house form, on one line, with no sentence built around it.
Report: 108 °C
